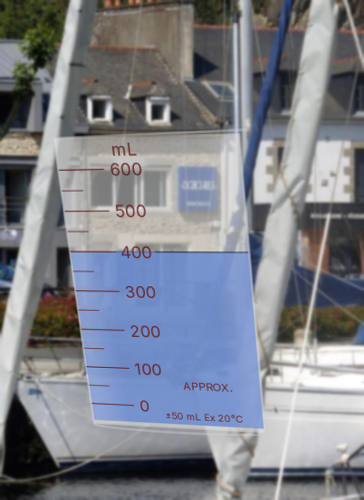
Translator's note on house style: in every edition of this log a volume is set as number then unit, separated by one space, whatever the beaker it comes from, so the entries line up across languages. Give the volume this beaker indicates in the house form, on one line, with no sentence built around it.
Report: 400 mL
